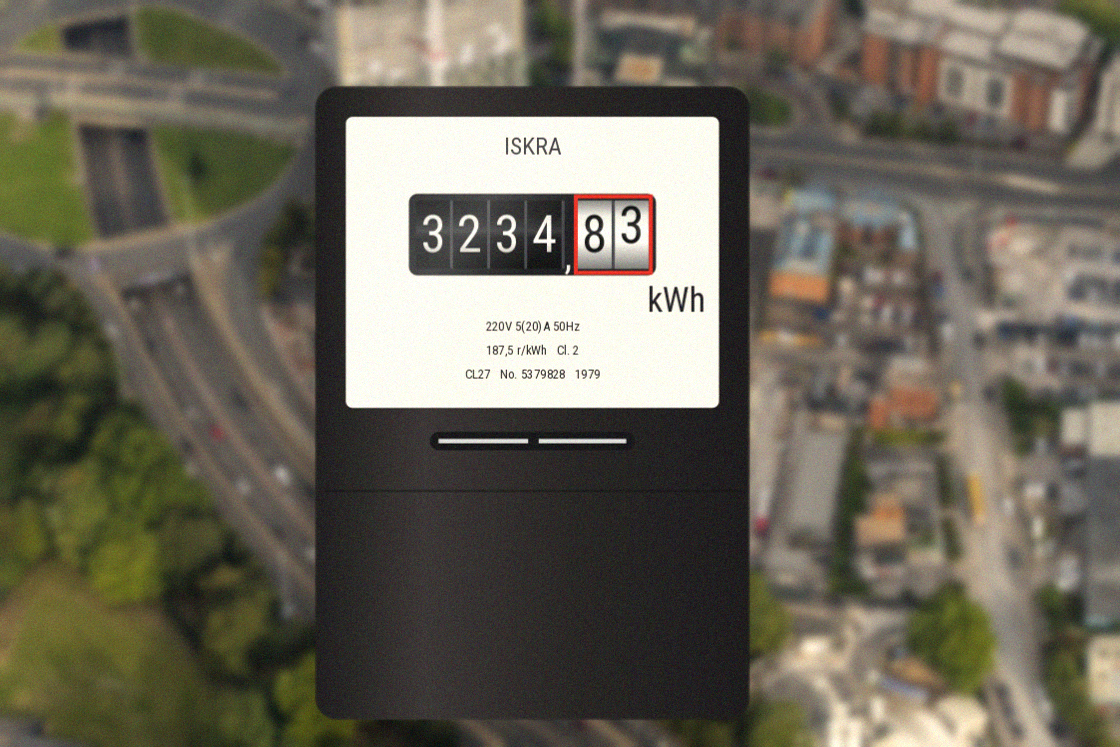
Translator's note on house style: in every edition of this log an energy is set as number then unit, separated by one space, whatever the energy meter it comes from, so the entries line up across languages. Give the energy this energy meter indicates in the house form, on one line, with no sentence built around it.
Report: 3234.83 kWh
